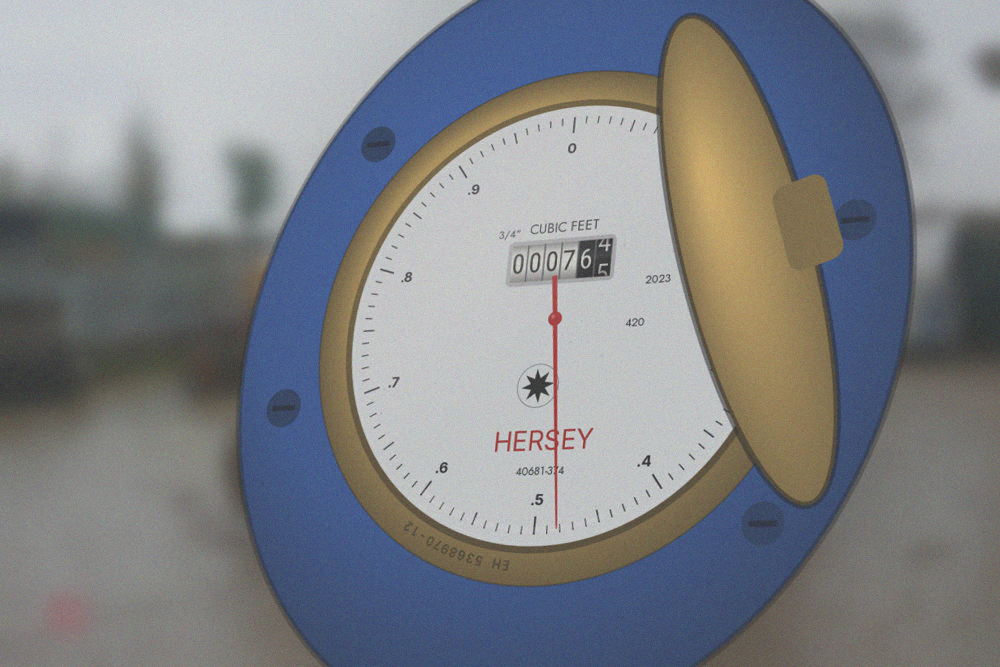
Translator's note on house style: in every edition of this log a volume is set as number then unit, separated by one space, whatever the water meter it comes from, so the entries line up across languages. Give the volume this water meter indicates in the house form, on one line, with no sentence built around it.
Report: 764.48 ft³
